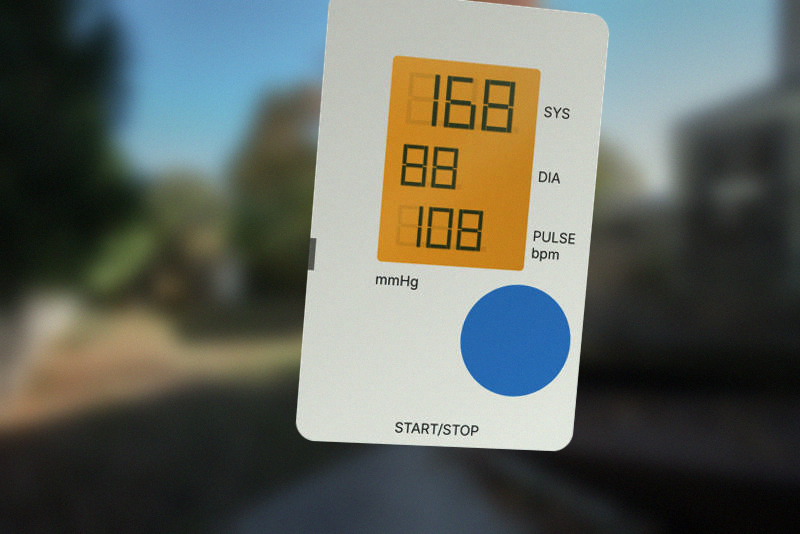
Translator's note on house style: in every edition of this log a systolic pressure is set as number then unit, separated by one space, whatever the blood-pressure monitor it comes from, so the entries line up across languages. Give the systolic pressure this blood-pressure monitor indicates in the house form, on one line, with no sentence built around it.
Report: 168 mmHg
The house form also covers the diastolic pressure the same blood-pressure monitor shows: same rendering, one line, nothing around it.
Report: 88 mmHg
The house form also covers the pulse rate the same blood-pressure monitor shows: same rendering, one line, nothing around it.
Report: 108 bpm
